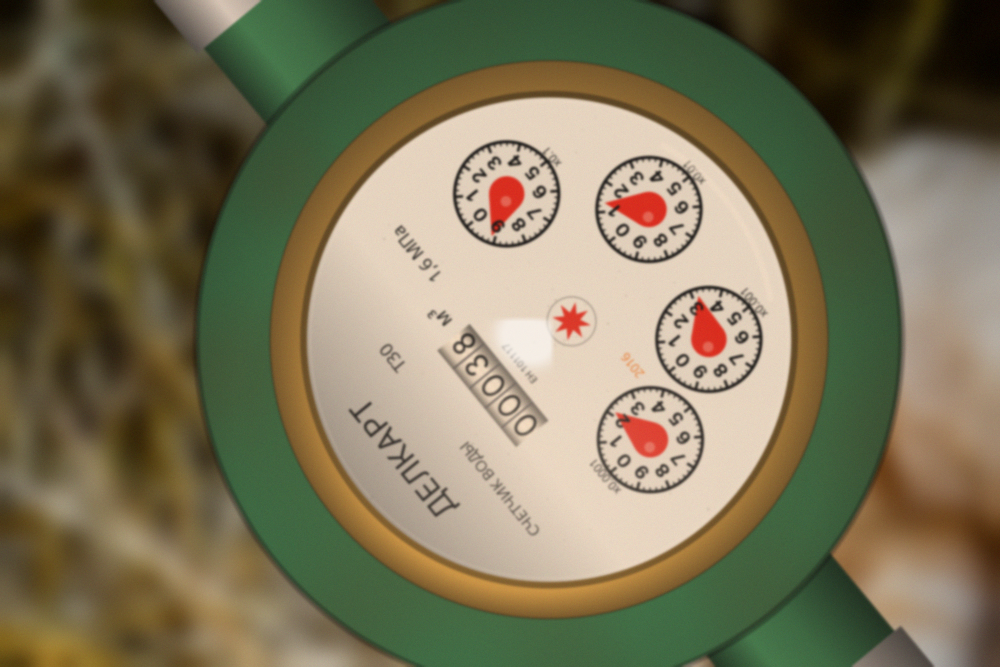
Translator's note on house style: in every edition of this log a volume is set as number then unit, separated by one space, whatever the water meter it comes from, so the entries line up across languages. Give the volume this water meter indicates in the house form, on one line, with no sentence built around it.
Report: 37.9132 m³
